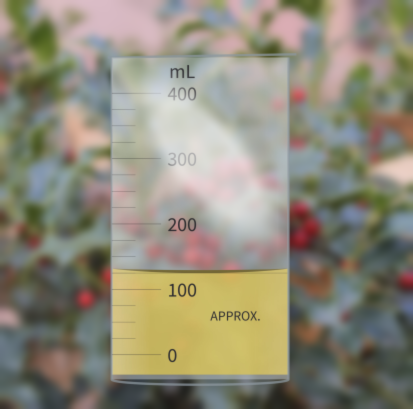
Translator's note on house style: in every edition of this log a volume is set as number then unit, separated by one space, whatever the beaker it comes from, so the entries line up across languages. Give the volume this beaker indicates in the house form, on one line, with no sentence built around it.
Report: 125 mL
